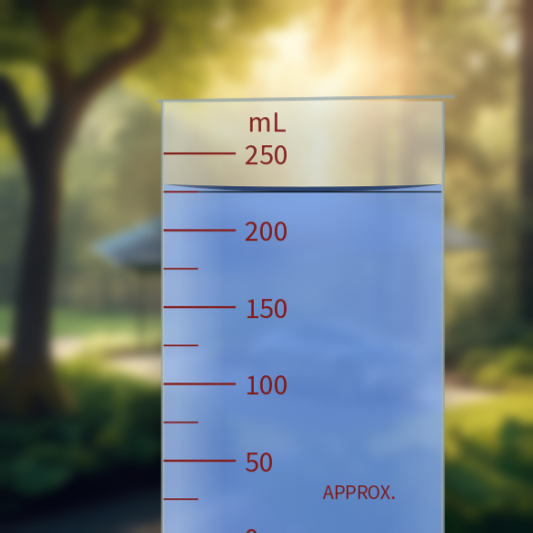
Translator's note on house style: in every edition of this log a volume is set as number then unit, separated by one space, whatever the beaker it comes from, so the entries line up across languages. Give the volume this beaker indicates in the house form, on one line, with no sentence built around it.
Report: 225 mL
